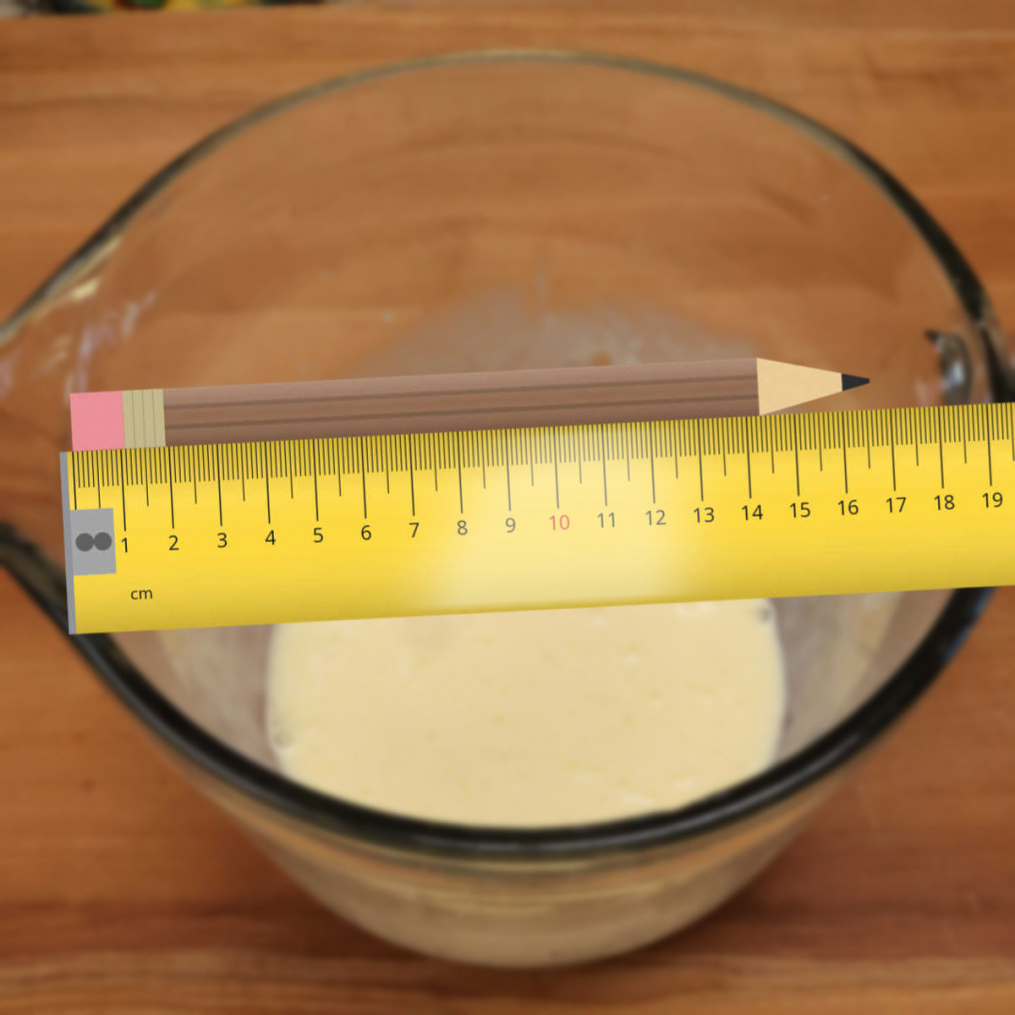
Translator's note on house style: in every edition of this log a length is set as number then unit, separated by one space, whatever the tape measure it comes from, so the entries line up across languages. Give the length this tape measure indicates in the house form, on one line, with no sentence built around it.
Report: 16.6 cm
